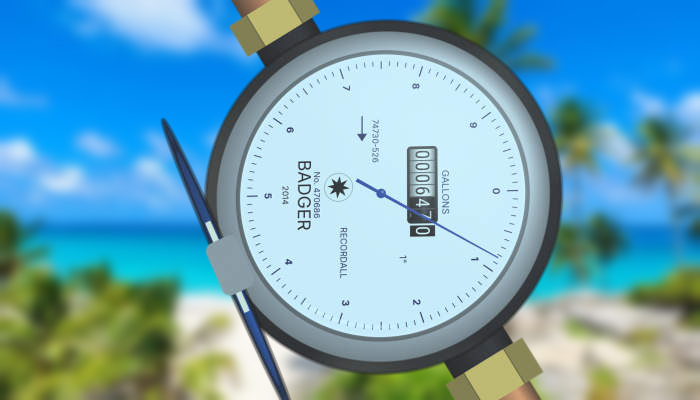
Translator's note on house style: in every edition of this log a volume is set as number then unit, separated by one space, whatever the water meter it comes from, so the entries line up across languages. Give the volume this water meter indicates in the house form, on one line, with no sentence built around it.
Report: 6470.8 gal
